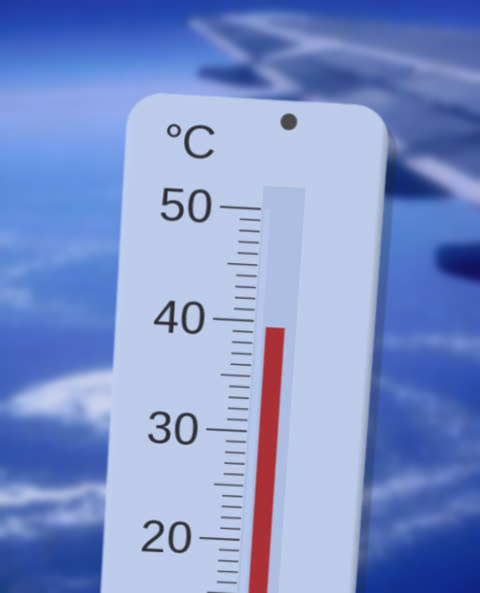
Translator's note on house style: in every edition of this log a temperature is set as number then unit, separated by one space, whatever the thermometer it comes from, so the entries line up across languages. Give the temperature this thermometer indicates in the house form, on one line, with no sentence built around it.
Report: 39.5 °C
